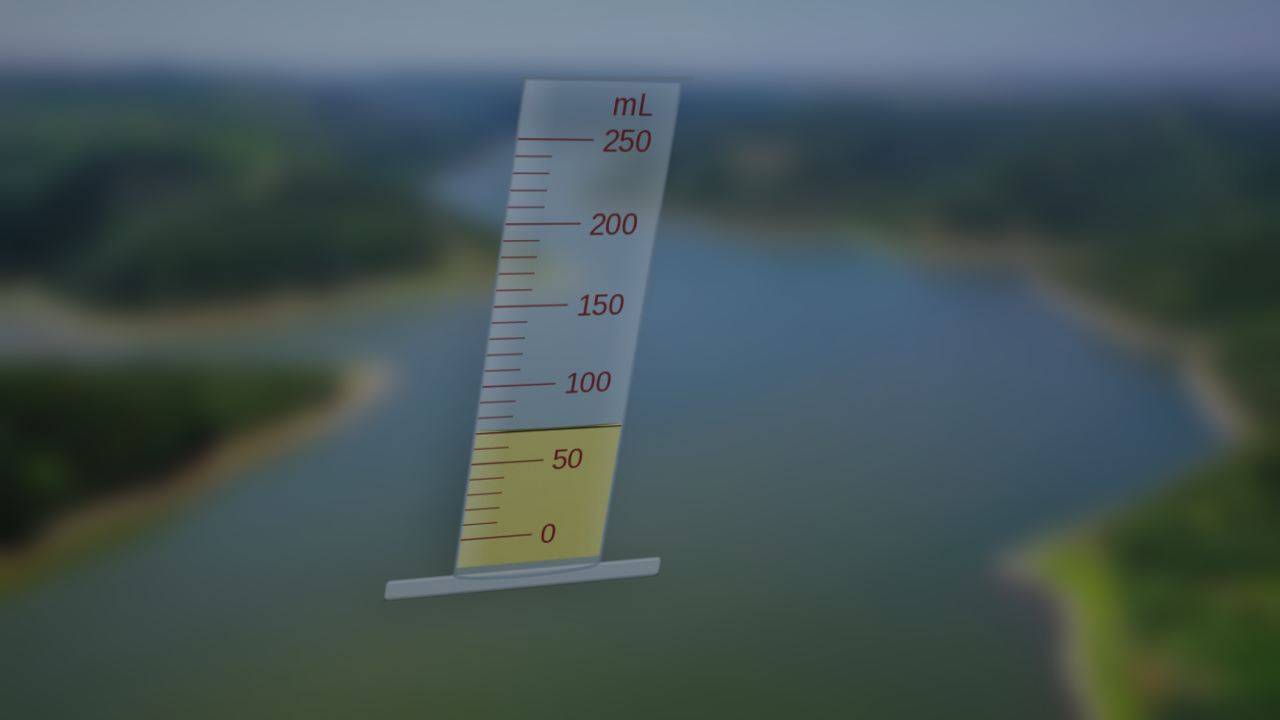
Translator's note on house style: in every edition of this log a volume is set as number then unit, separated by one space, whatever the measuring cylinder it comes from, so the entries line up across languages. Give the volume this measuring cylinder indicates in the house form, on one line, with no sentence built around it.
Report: 70 mL
